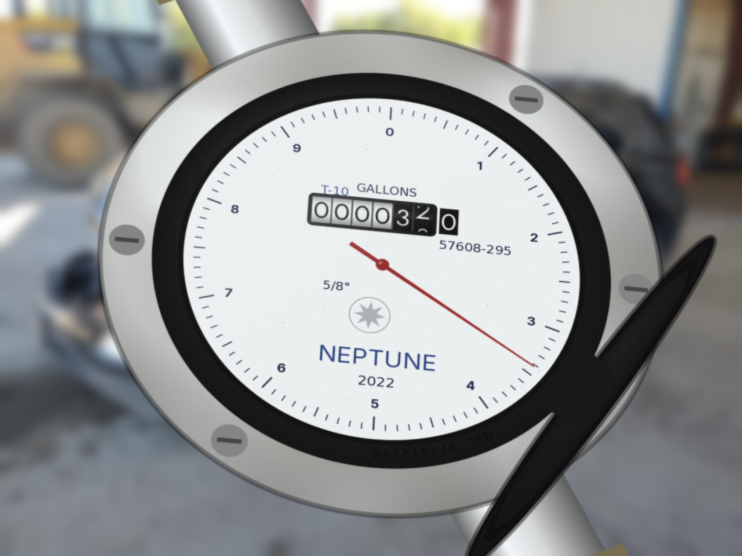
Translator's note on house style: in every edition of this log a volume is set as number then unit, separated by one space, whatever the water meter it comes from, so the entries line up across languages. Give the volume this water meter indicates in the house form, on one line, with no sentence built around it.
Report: 323.4 gal
